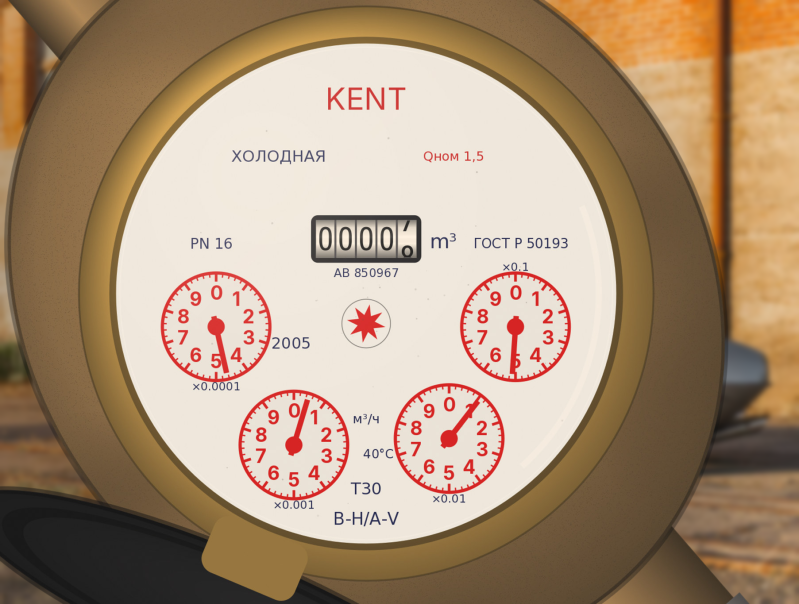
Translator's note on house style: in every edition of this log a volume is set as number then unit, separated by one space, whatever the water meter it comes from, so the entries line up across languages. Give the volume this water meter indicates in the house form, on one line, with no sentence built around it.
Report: 7.5104 m³
